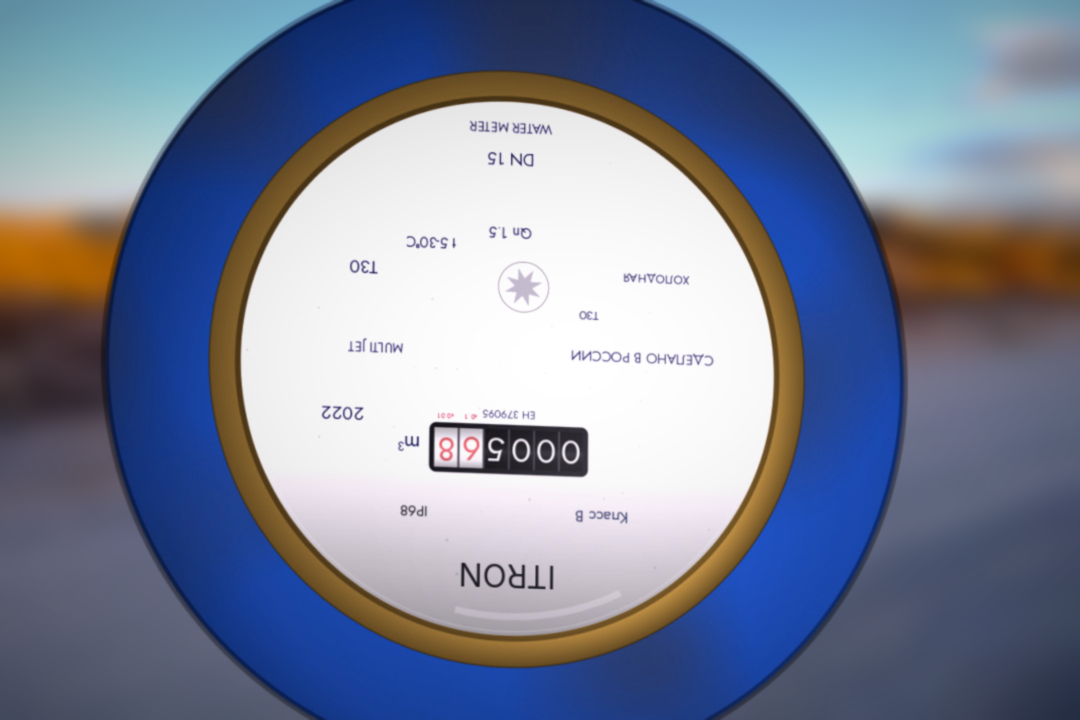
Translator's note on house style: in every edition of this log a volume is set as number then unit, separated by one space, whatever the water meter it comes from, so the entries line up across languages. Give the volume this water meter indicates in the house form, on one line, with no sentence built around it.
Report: 5.68 m³
